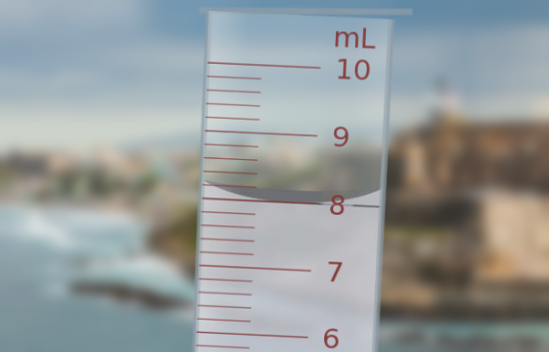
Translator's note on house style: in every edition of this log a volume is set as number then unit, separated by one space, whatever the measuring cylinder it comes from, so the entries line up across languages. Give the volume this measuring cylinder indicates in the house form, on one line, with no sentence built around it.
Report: 8 mL
